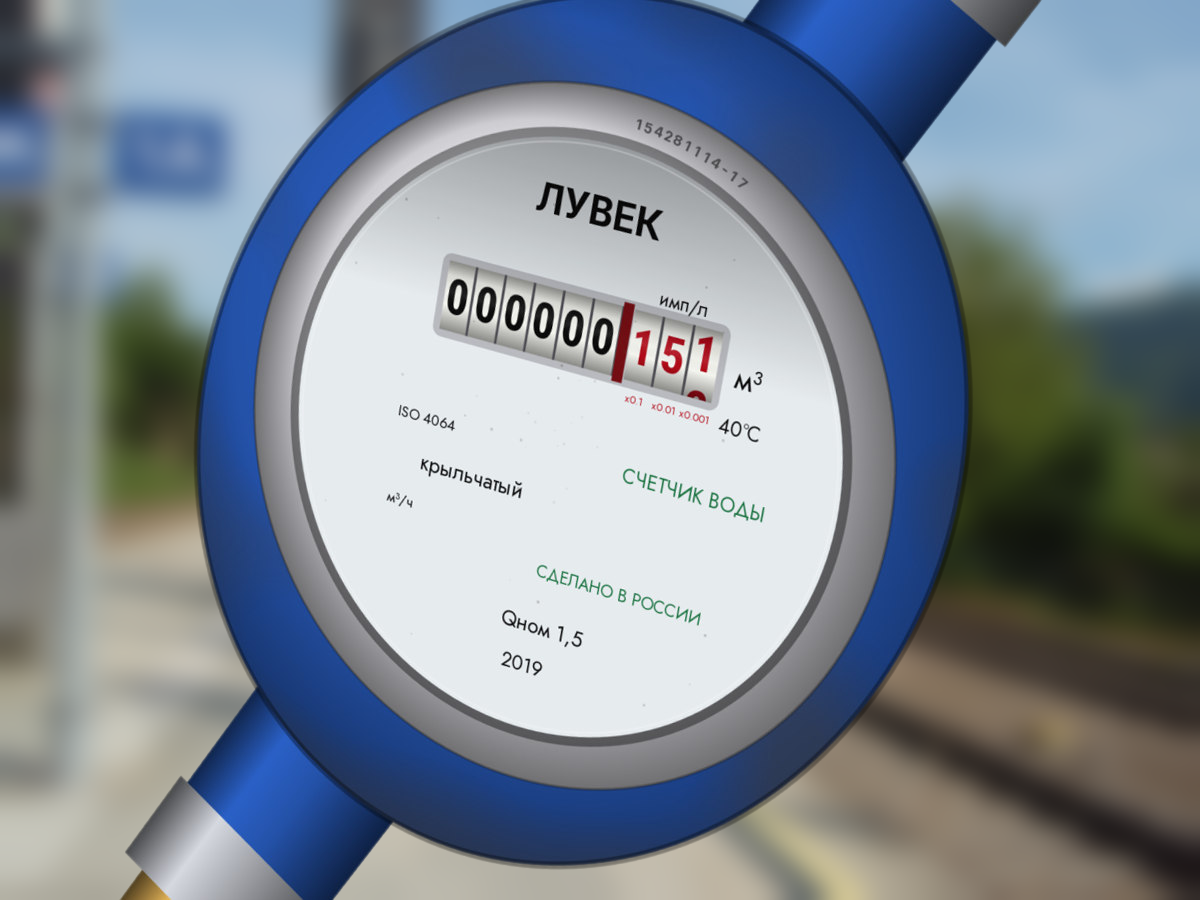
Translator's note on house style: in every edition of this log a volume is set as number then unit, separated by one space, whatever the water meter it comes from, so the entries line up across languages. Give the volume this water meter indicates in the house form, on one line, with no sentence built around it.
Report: 0.151 m³
